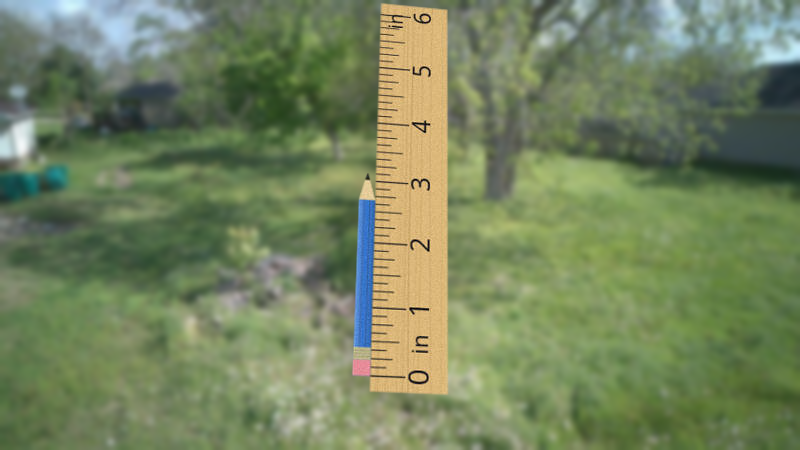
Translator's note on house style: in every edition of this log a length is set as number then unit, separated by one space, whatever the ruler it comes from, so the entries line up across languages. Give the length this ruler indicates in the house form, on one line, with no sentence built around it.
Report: 3.125 in
